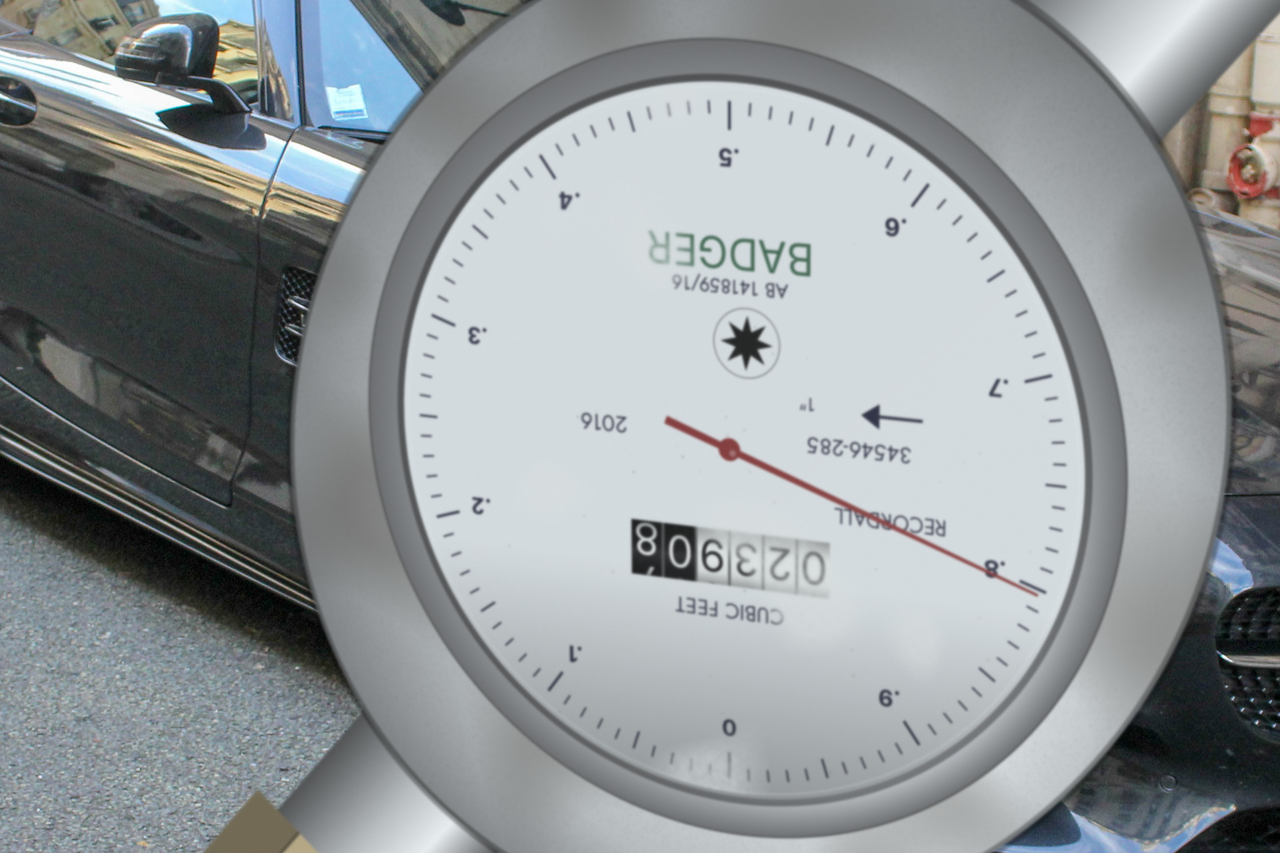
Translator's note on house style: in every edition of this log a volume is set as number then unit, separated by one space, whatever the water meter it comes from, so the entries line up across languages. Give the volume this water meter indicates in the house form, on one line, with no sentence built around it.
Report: 23907.80 ft³
